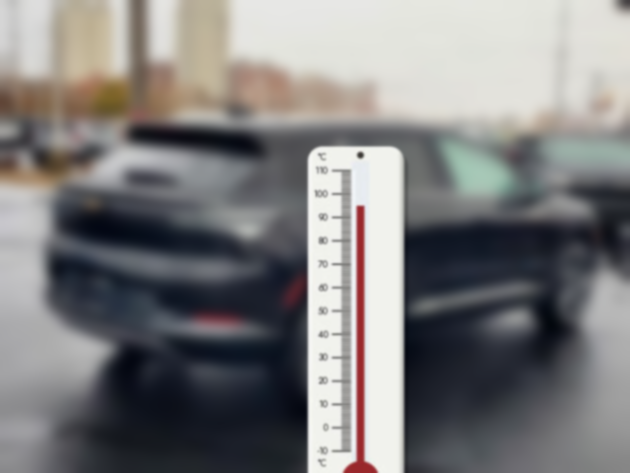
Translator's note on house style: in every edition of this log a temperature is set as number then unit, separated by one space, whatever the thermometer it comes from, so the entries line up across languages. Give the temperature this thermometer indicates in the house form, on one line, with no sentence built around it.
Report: 95 °C
